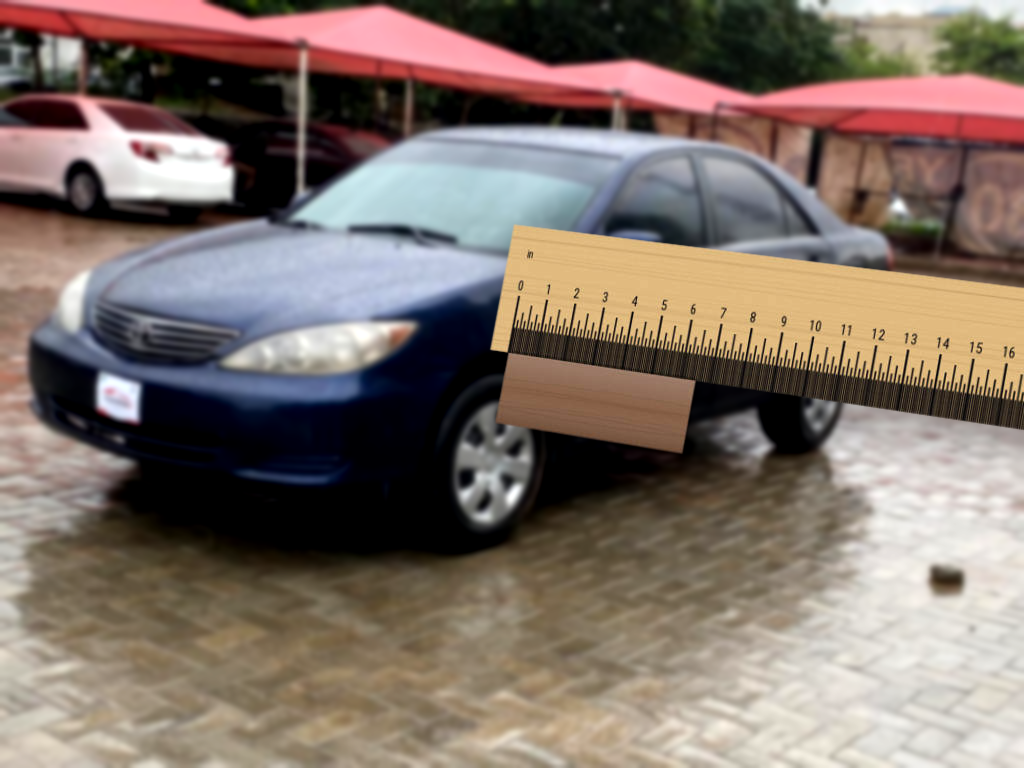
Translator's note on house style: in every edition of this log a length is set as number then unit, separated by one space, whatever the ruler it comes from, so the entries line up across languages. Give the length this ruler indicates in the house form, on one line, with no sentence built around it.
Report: 6.5 in
